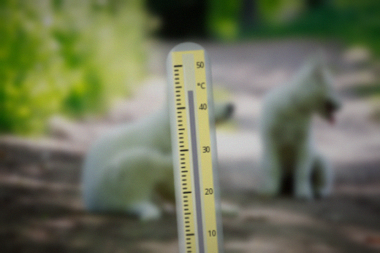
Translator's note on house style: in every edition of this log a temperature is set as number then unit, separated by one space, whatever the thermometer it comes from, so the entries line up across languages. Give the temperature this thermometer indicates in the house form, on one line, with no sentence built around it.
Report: 44 °C
